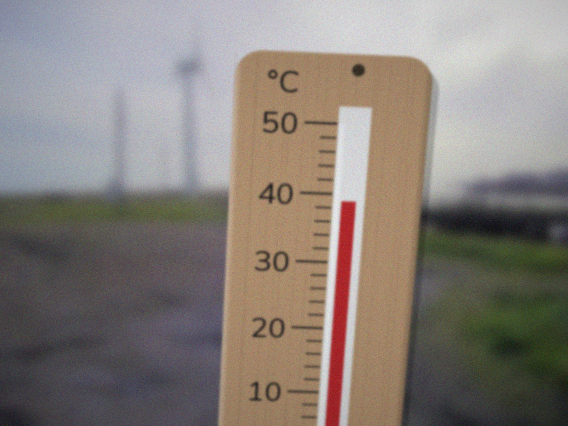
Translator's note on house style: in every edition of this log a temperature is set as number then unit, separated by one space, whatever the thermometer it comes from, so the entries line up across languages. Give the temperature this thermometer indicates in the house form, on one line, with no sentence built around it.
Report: 39 °C
